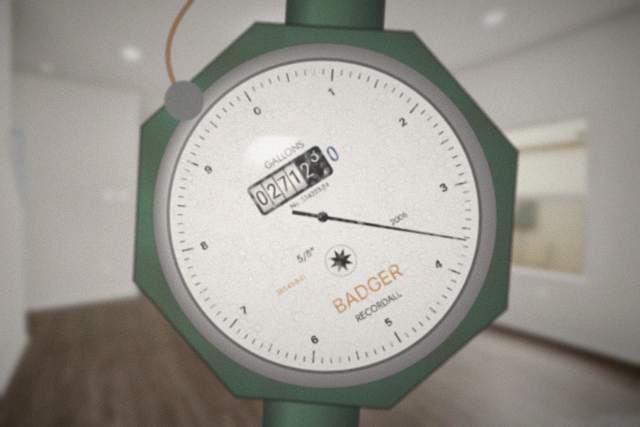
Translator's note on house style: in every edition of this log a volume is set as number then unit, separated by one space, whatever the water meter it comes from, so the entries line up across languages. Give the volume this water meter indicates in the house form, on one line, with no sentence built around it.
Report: 271233.6 gal
